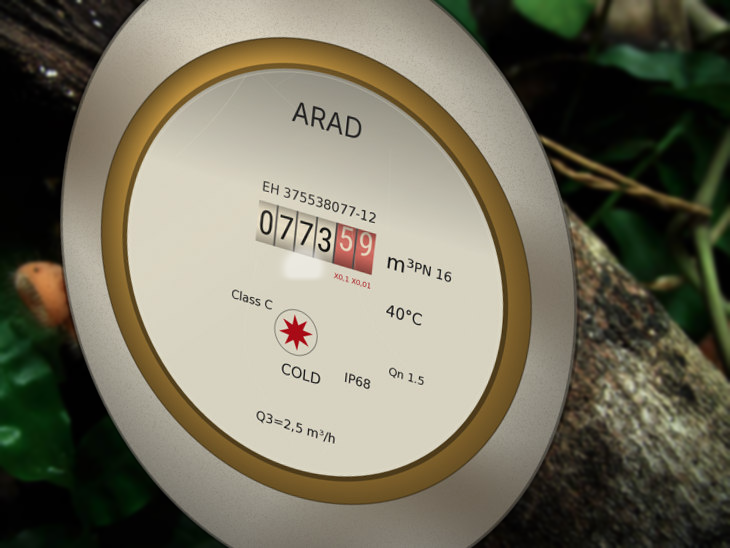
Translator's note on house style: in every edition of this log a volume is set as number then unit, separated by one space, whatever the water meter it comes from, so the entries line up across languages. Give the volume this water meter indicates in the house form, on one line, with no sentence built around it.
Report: 773.59 m³
